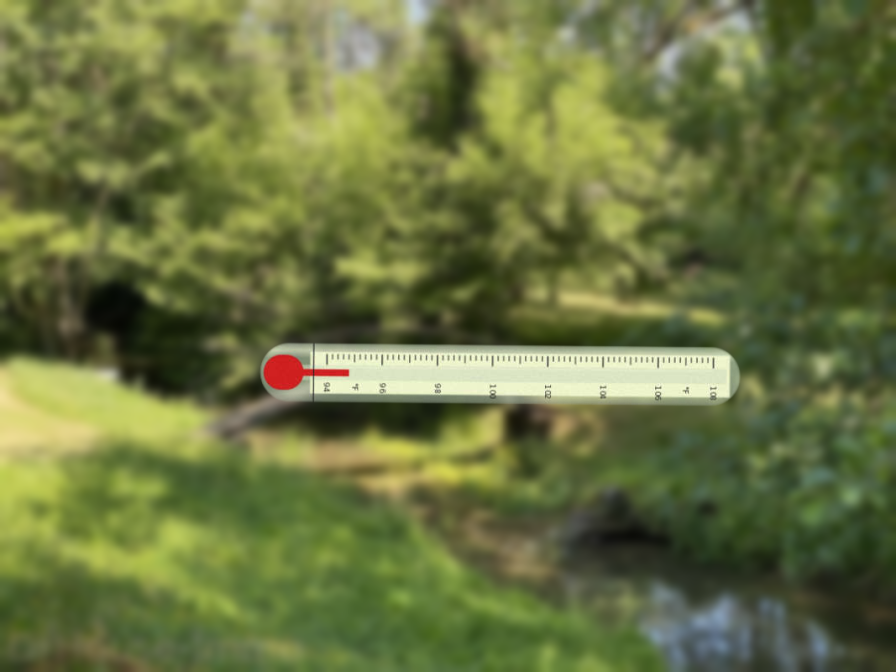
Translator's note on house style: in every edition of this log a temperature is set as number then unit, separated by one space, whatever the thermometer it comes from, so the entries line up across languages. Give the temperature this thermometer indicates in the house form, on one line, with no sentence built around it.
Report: 94.8 °F
